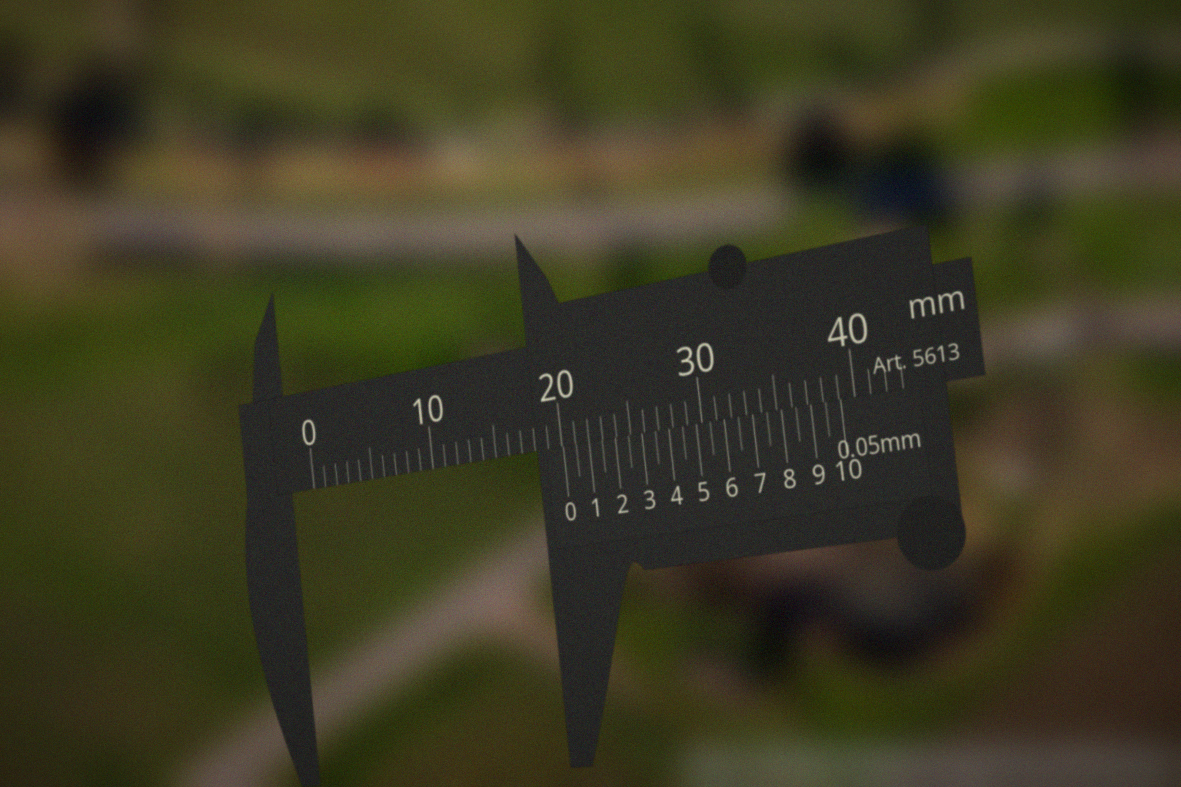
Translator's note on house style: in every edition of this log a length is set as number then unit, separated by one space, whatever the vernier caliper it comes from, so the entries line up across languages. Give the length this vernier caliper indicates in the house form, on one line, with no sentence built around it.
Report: 20.1 mm
